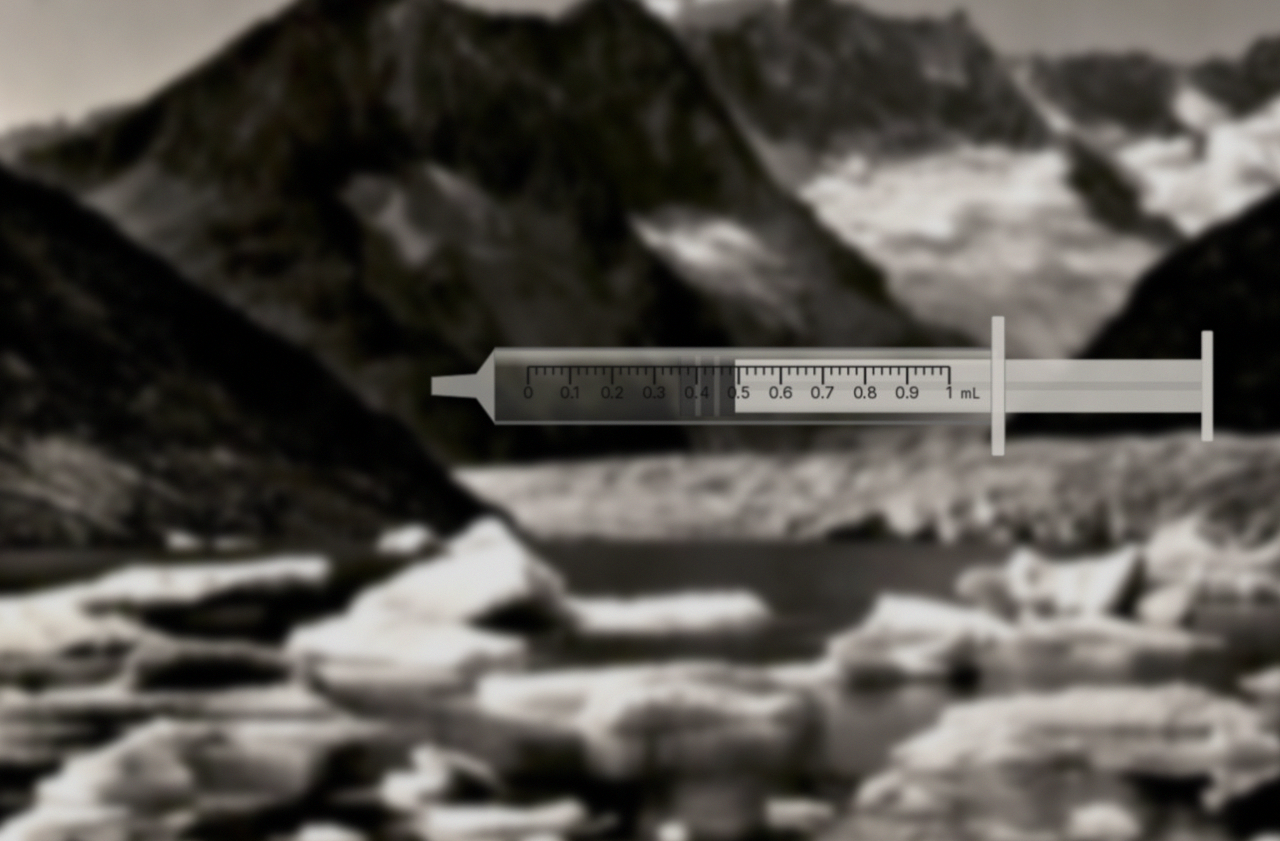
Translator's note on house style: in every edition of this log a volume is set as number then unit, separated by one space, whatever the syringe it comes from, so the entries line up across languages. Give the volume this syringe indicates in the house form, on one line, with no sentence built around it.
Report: 0.36 mL
